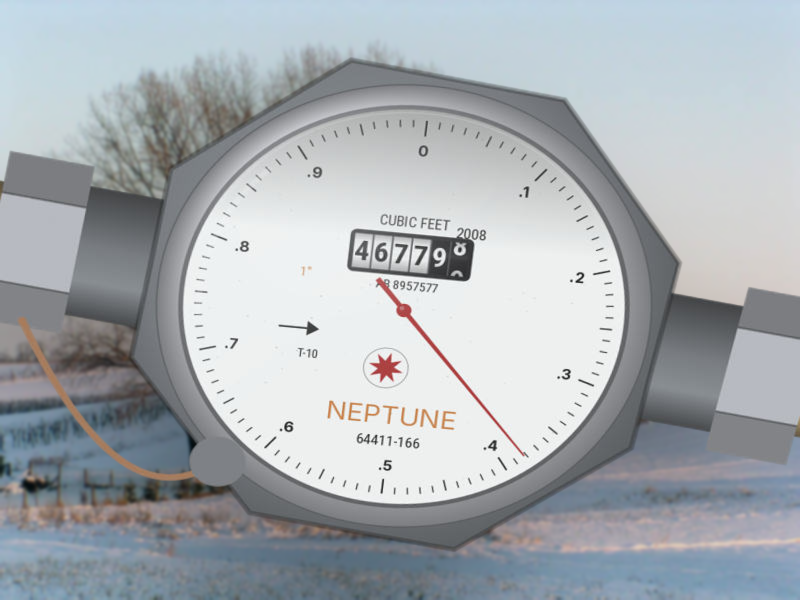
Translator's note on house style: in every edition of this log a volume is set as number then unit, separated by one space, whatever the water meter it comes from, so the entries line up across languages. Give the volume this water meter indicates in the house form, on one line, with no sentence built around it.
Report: 467798.38 ft³
